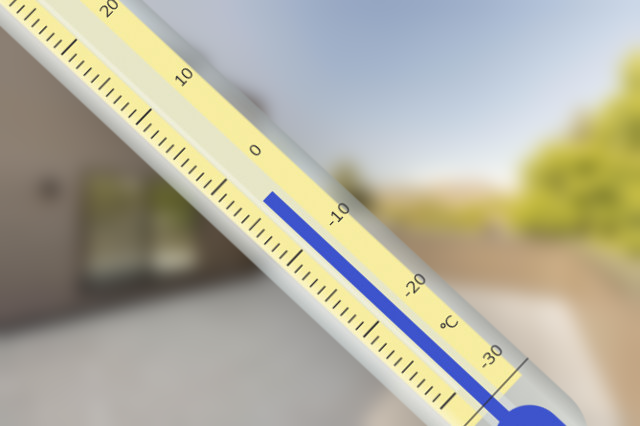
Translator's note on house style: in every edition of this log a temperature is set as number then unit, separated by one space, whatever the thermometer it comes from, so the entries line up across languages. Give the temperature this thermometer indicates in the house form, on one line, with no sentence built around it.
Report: -4 °C
